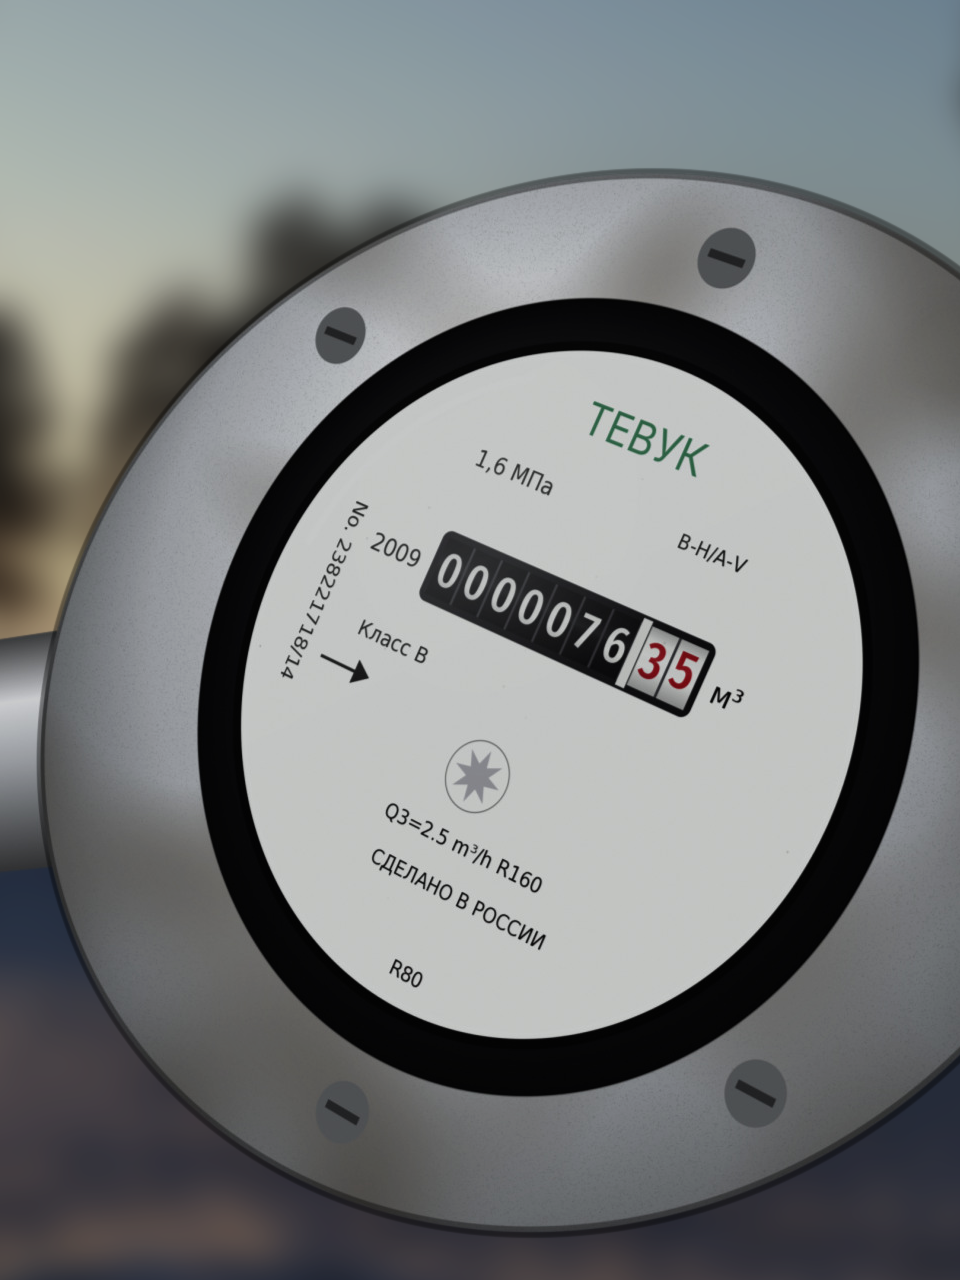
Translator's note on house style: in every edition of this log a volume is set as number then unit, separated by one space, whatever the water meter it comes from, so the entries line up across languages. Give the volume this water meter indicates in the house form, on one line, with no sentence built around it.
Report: 76.35 m³
